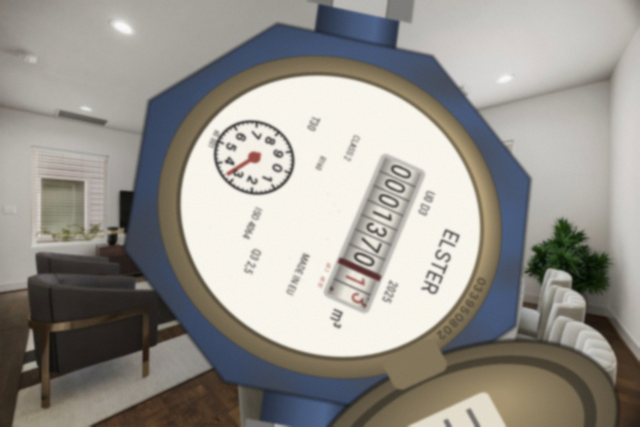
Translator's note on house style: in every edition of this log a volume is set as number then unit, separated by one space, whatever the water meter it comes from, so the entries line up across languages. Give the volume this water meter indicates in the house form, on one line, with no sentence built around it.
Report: 1370.133 m³
